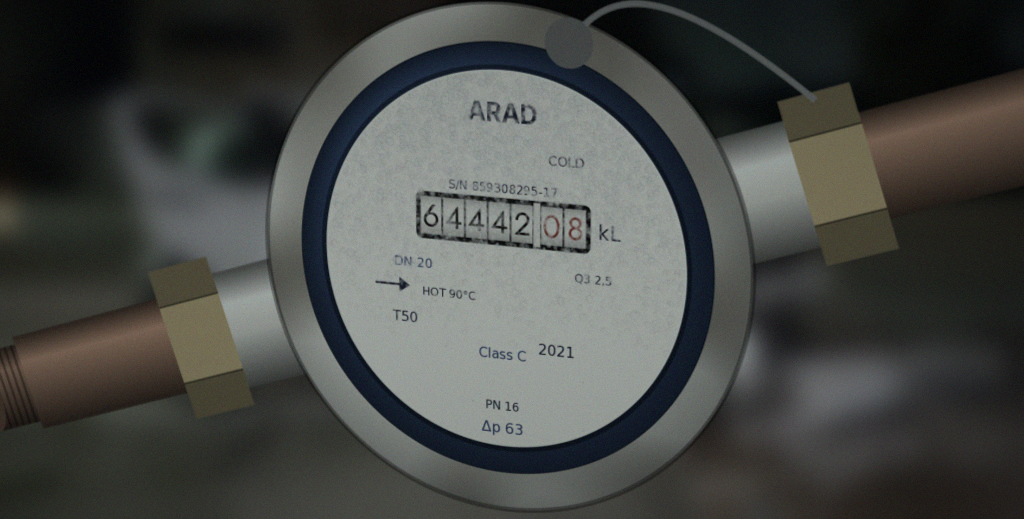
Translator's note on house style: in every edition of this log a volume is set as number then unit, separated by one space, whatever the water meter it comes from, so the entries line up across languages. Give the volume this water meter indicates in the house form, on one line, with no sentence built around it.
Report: 64442.08 kL
